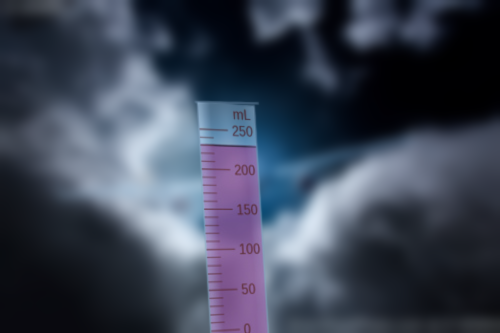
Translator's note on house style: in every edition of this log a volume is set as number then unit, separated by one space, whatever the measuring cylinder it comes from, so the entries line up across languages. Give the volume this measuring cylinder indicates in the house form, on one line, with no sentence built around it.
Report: 230 mL
